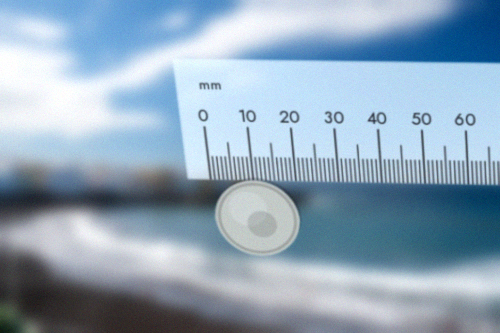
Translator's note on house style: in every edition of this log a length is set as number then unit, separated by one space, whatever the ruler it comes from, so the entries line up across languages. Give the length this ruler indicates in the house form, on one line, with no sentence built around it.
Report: 20 mm
